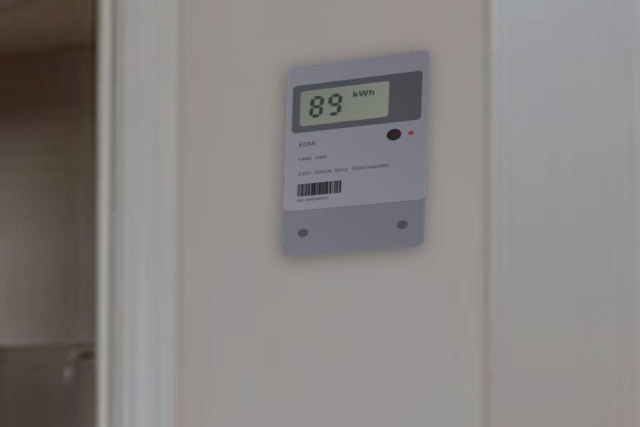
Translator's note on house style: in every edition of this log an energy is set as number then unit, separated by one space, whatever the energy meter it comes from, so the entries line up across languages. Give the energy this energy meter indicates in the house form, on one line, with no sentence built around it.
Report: 89 kWh
